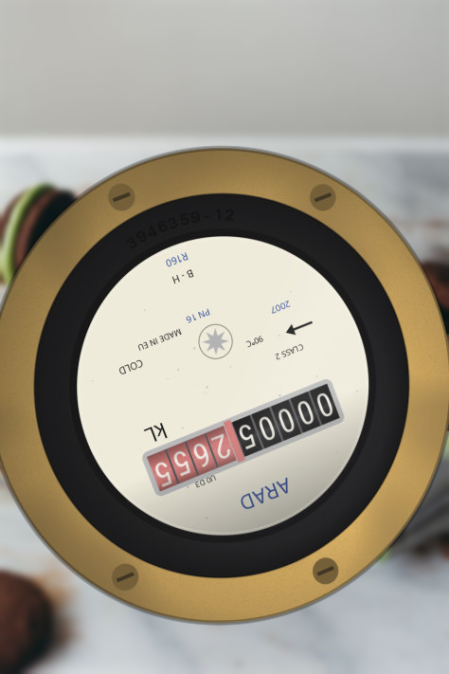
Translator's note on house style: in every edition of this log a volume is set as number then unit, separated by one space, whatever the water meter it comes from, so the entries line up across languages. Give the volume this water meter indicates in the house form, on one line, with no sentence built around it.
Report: 5.2655 kL
